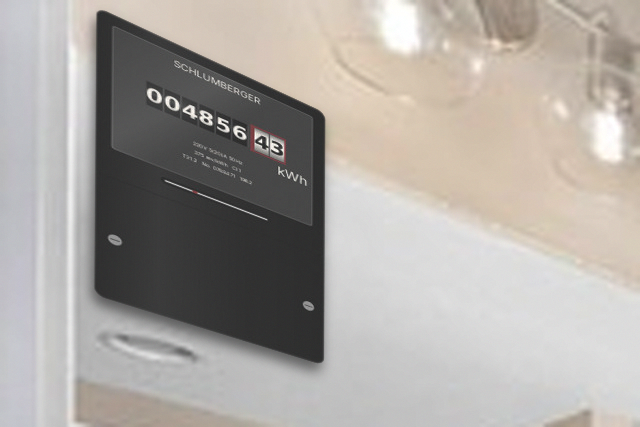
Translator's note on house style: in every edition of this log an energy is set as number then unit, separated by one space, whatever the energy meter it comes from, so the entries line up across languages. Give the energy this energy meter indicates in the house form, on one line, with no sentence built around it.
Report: 4856.43 kWh
